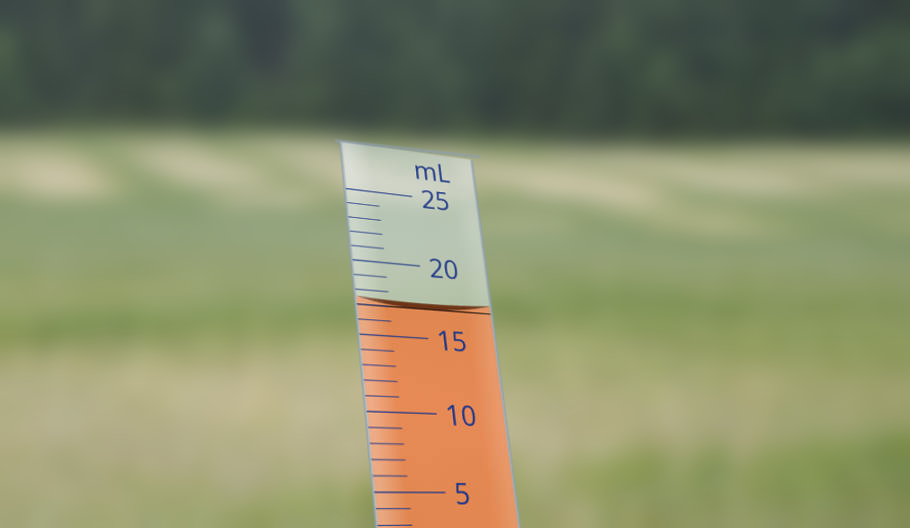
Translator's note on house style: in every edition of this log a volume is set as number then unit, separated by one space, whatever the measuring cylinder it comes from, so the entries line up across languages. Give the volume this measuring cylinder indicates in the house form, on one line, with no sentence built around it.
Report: 17 mL
